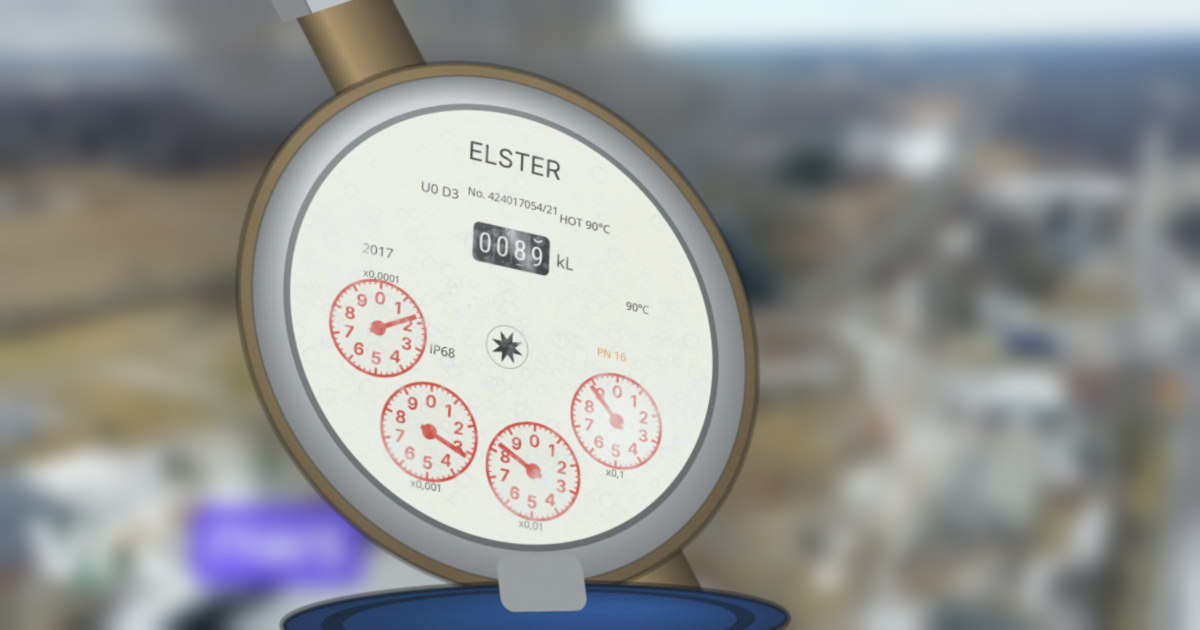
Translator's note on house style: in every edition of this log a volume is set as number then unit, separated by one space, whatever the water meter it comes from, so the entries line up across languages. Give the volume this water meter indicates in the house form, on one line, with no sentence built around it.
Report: 88.8831 kL
